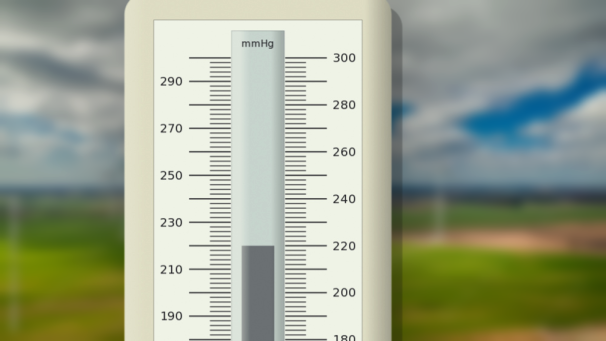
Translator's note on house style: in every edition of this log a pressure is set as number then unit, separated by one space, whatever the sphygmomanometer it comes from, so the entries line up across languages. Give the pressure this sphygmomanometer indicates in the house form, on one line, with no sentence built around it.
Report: 220 mmHg
